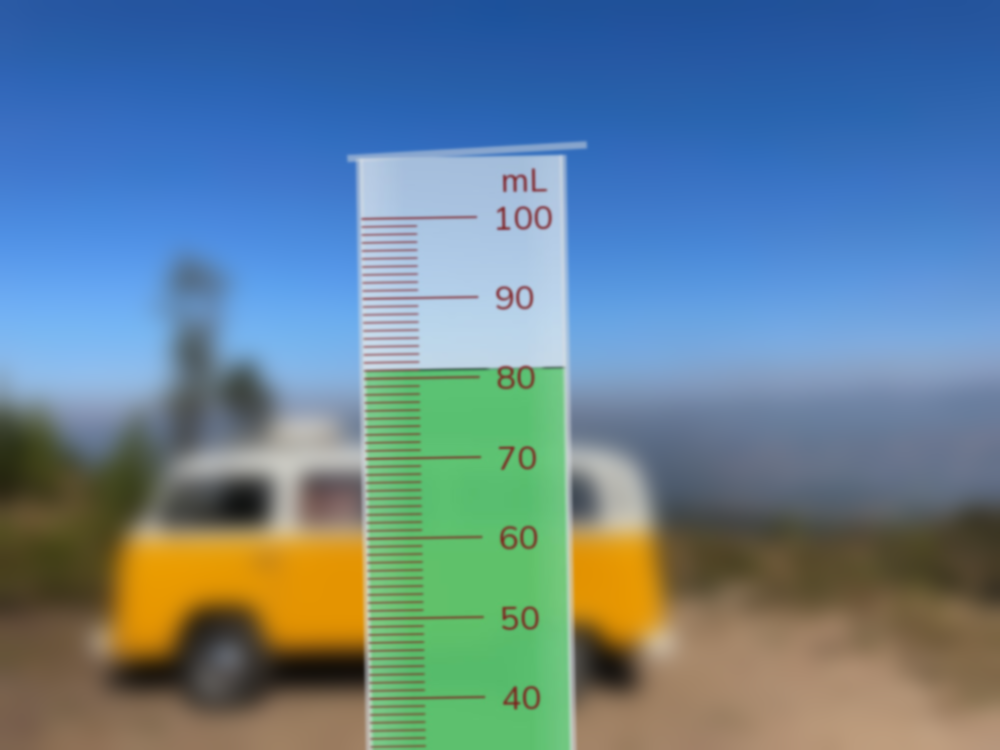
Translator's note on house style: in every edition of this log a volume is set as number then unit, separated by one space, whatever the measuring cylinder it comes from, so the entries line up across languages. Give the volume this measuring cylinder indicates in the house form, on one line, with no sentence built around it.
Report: 81 mL
